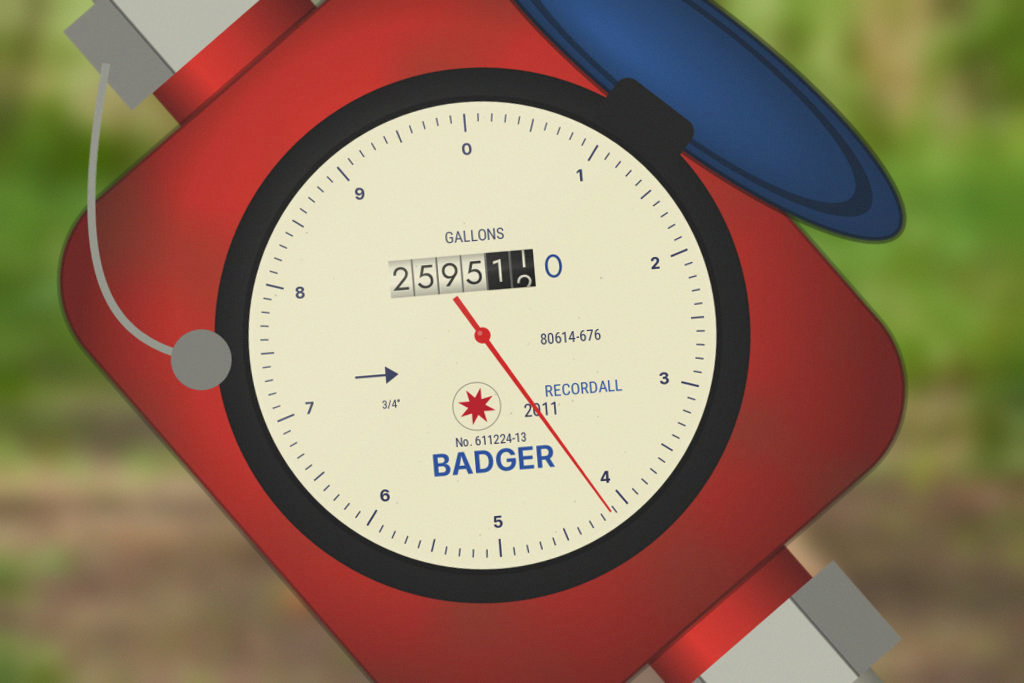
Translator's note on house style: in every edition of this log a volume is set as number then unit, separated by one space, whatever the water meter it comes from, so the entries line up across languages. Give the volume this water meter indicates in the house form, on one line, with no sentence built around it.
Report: 2595114.1 gal
